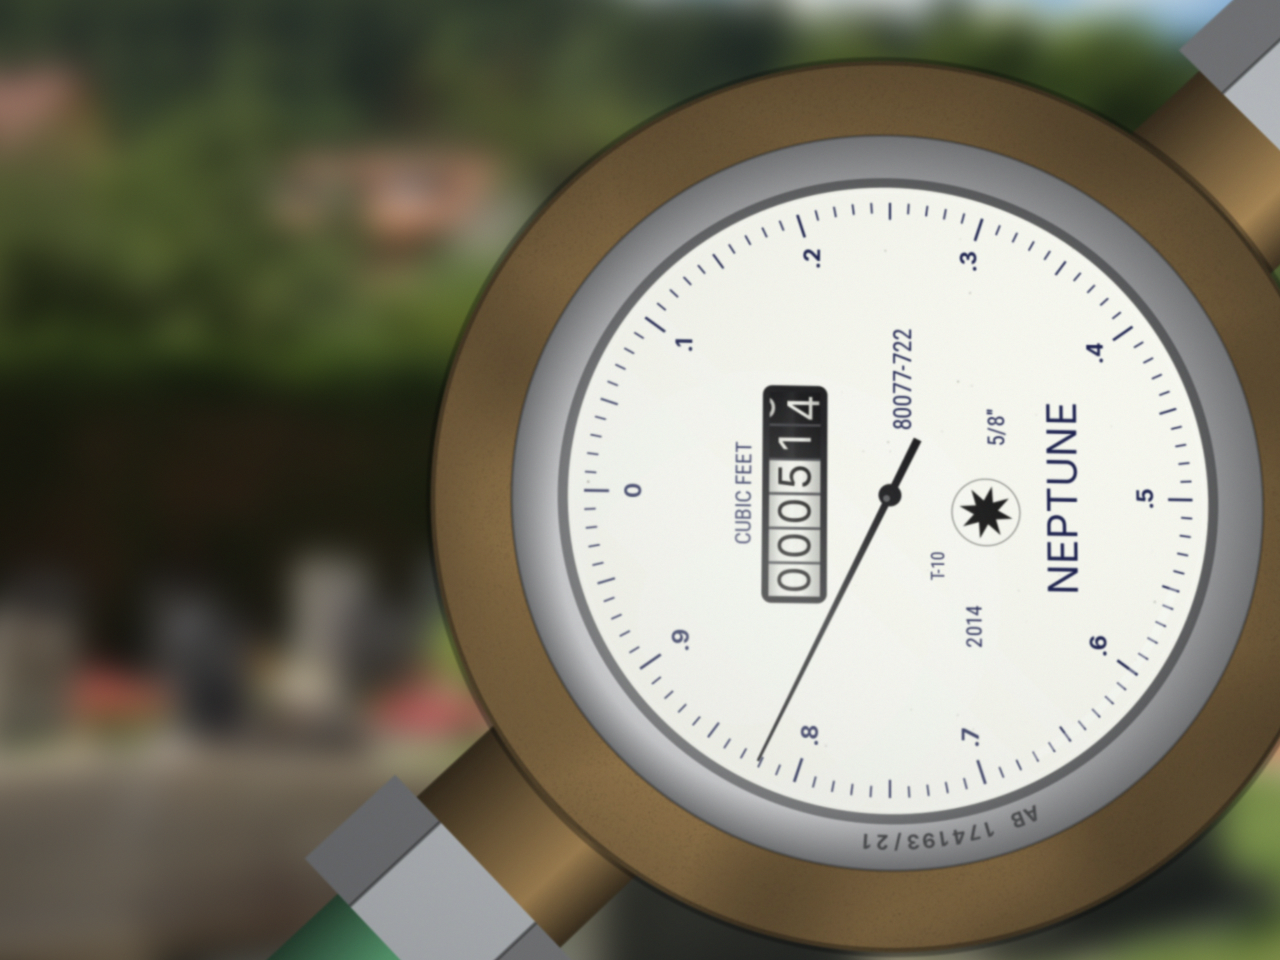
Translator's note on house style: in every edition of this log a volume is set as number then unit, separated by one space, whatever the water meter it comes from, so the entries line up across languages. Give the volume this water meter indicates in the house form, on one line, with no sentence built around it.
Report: 513.82 ft³
